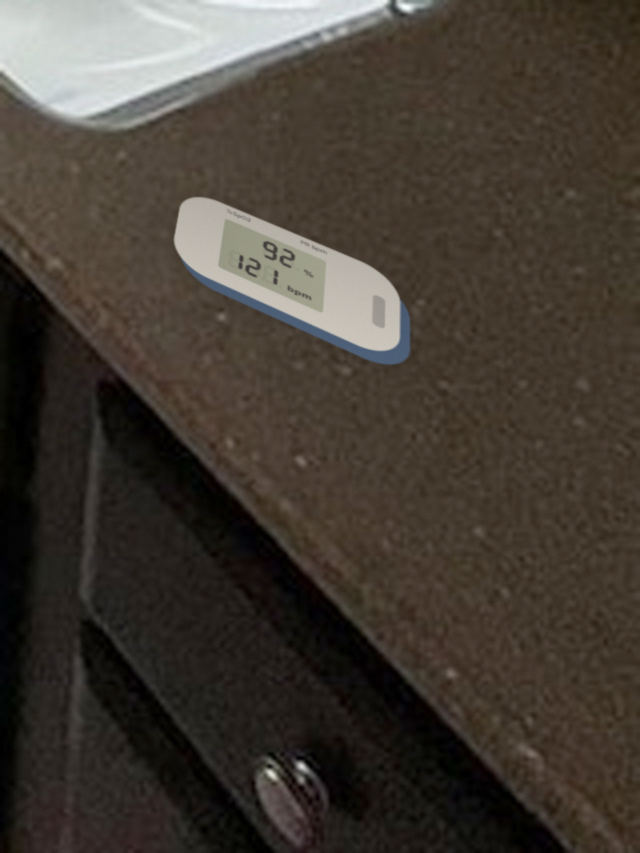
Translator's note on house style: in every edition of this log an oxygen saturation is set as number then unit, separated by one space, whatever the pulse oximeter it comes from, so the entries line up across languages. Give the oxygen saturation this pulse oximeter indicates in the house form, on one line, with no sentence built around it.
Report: 92 %
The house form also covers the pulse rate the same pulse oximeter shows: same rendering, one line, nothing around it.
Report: 121 bpm
